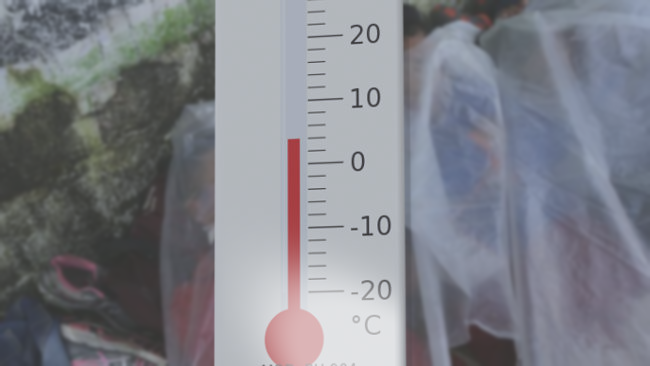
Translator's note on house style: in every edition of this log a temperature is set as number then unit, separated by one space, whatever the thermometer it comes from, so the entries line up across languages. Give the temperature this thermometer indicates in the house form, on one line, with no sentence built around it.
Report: 4 °C
